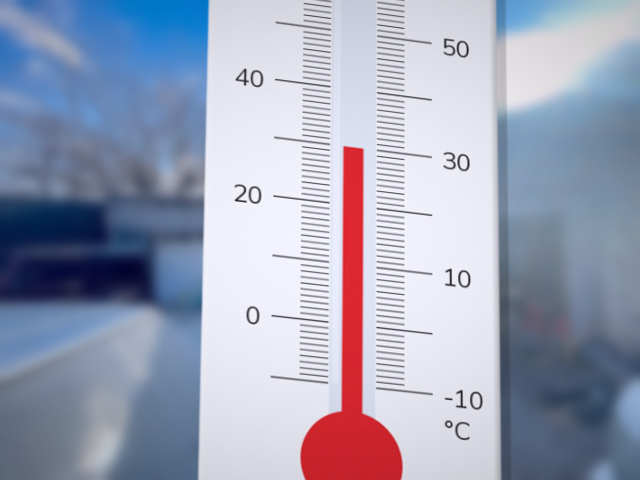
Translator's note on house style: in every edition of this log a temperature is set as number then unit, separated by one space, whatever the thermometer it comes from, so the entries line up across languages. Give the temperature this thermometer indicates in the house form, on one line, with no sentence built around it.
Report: 30 °C
